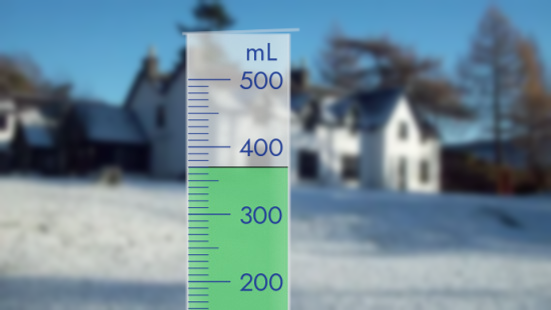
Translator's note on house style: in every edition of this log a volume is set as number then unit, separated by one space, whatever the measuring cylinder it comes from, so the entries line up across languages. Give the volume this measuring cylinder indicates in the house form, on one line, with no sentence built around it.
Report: 370 mL
